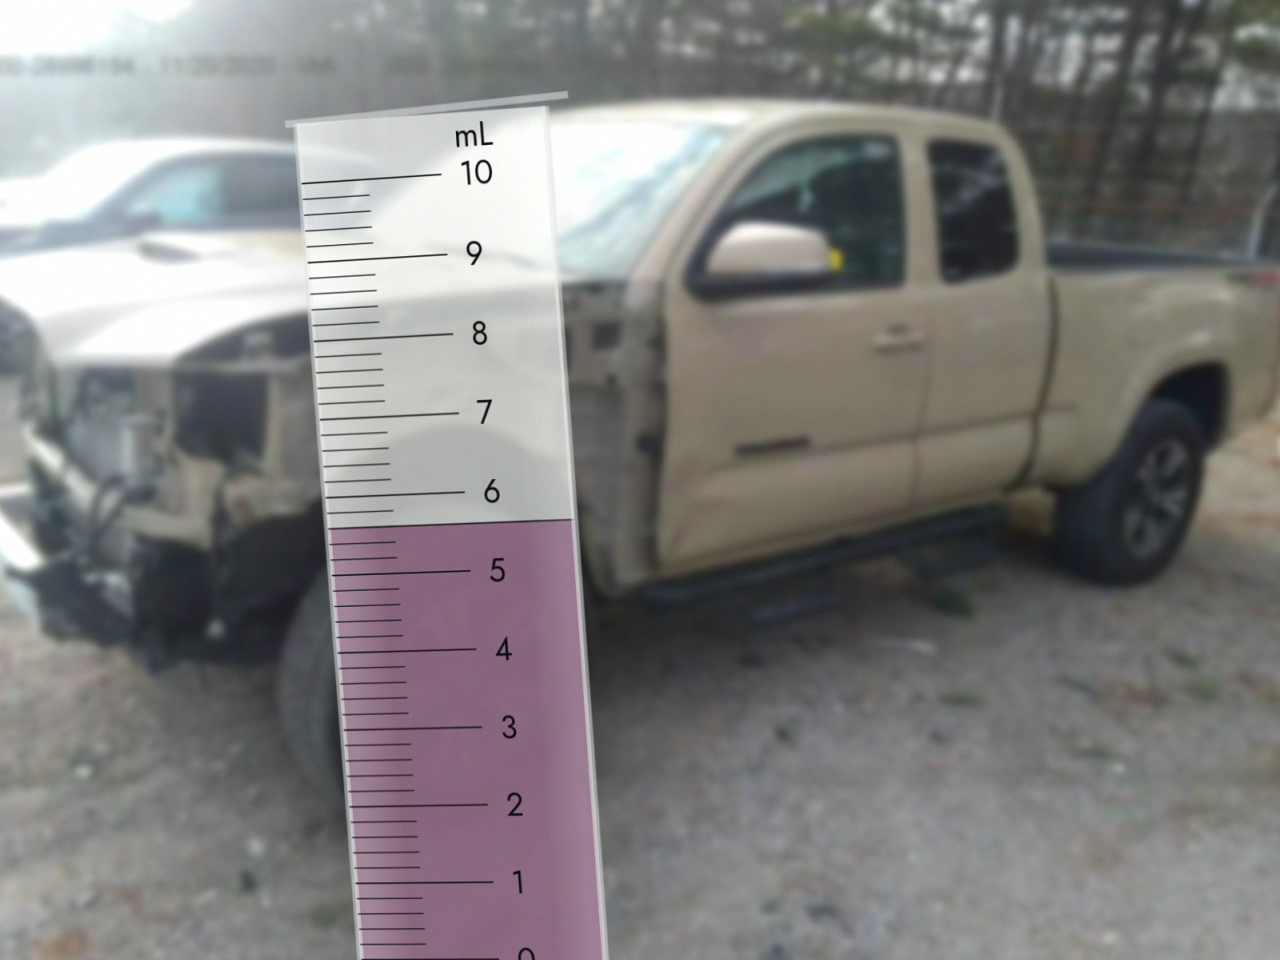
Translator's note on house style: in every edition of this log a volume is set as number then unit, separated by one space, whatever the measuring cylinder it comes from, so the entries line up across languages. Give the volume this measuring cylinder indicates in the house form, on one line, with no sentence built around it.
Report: 5.6 mL
